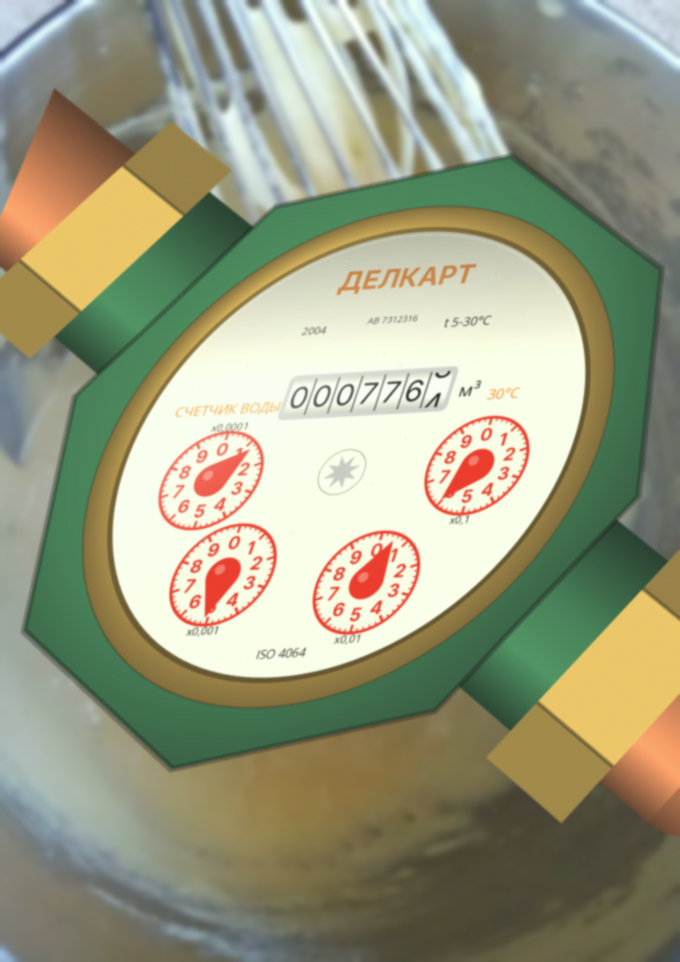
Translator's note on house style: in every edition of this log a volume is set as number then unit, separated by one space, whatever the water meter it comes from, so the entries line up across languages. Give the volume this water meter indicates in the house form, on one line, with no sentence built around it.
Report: 7763.6051 m³
